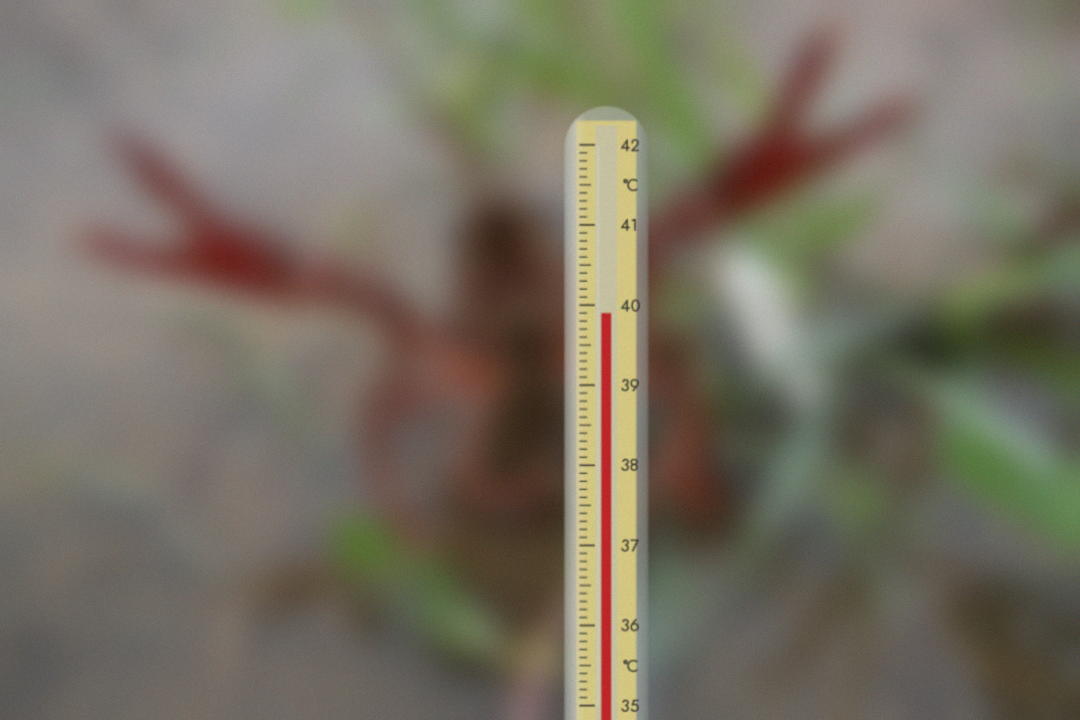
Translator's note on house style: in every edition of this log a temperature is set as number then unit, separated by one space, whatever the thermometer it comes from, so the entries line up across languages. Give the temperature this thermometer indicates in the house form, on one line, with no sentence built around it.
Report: 39.9 °C
